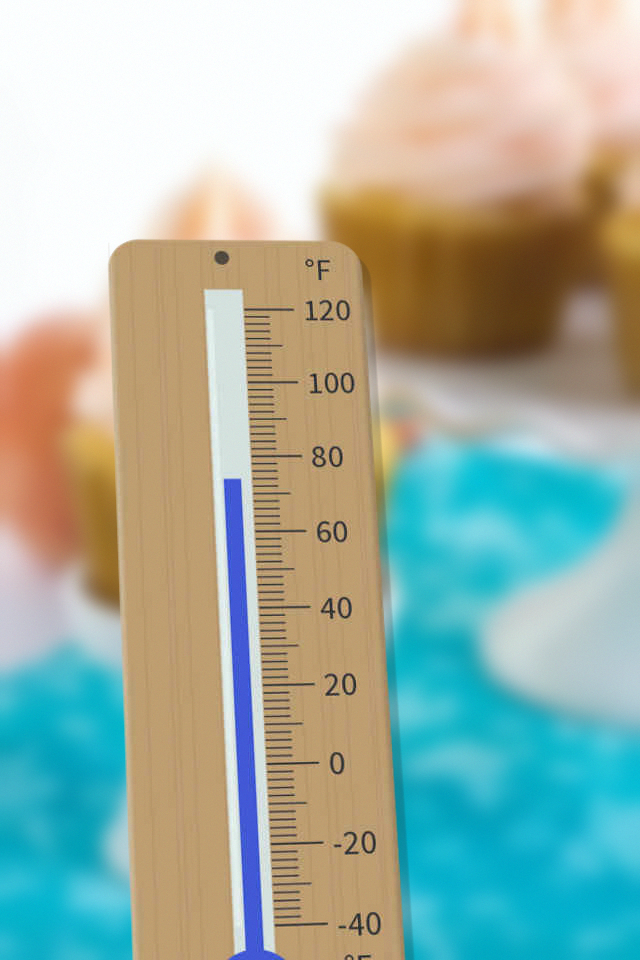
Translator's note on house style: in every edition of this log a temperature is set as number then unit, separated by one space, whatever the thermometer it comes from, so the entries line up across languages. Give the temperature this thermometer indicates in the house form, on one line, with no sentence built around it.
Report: 74 °F
